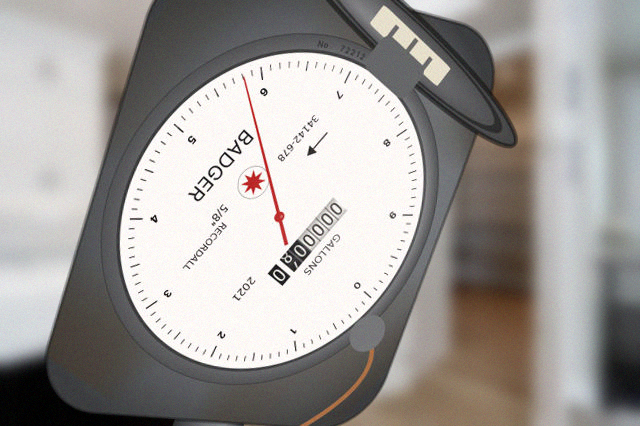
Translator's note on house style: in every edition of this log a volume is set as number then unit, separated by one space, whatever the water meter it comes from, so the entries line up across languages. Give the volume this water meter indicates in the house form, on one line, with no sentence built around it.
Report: 75.8 gal
